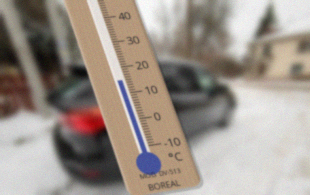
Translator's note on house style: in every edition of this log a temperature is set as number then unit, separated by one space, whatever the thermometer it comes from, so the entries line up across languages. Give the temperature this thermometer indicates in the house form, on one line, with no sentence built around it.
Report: 15 °C
